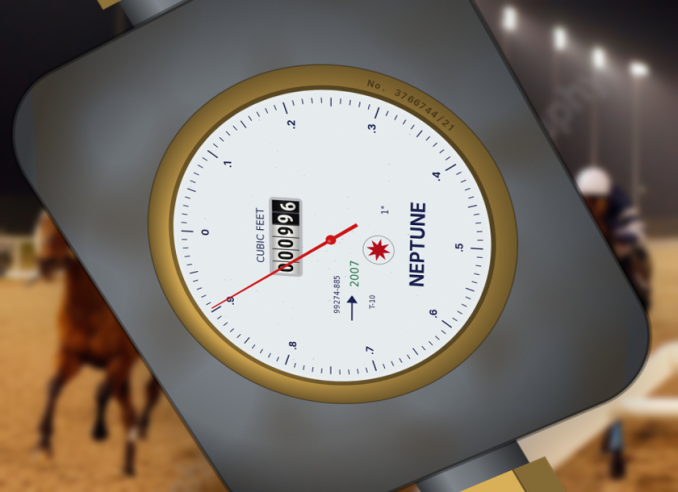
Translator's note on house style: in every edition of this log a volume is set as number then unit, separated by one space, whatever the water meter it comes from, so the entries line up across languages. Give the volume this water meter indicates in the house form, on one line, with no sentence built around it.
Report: 995.90 ft³
